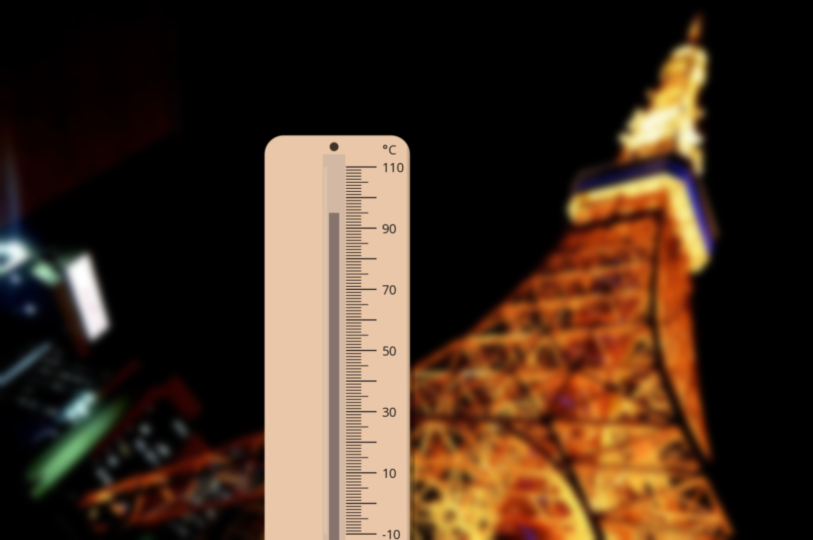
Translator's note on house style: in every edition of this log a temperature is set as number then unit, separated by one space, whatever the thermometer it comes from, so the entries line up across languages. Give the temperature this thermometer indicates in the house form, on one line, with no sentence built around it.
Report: 95 °C
